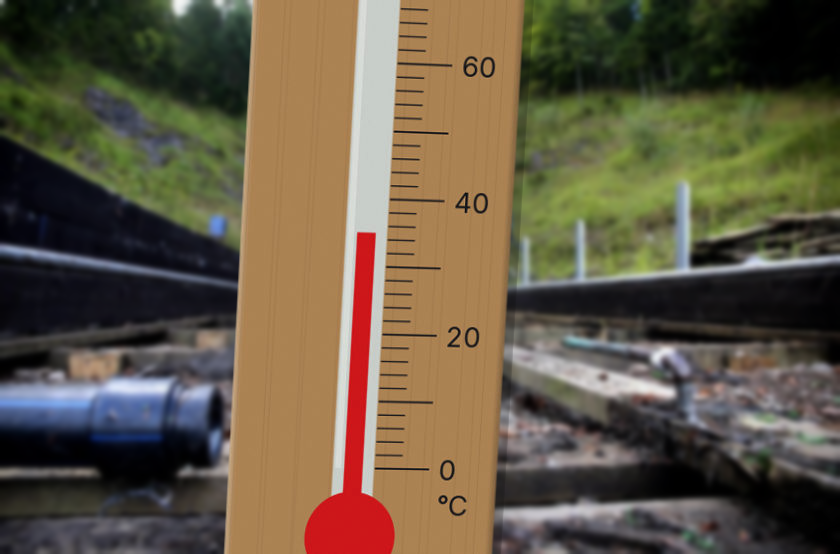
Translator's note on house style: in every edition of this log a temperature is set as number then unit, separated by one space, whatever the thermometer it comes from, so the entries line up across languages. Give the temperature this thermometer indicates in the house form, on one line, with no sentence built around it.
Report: 35 °C
